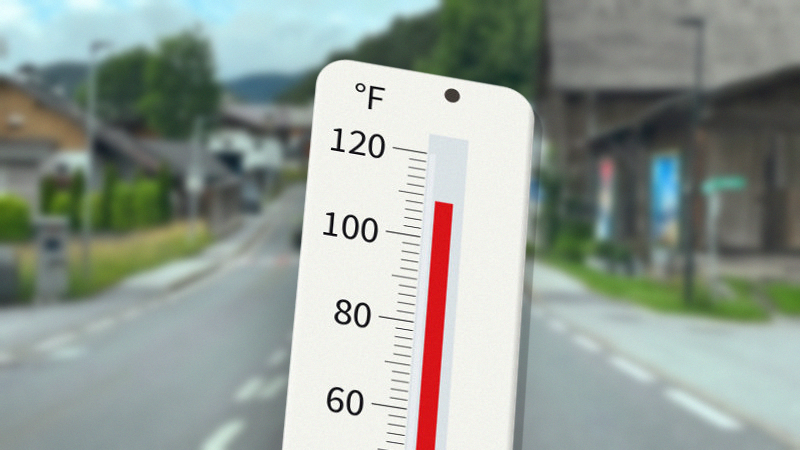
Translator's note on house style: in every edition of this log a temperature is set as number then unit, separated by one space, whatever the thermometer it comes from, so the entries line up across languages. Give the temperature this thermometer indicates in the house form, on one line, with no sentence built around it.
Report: 109 °F
